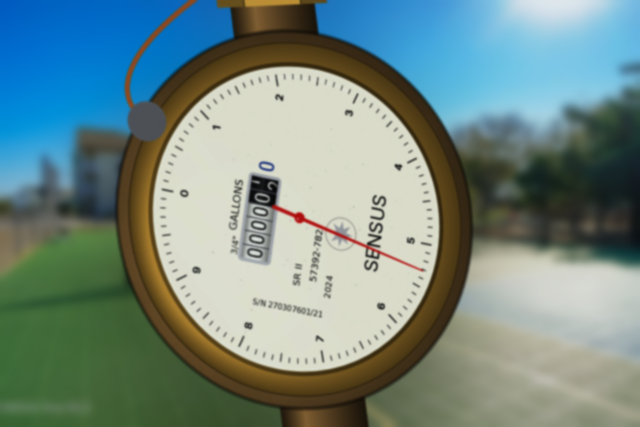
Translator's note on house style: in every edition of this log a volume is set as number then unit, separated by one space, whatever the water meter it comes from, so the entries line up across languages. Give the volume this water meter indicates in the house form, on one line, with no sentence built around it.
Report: 15.3 gal
